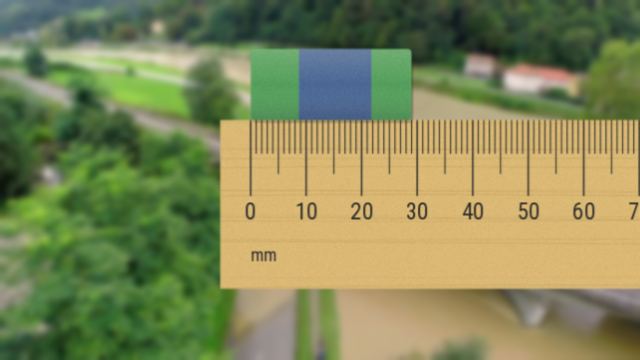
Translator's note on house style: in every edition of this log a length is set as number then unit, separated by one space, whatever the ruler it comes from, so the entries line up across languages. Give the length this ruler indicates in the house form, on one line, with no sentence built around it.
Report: 29 mm
